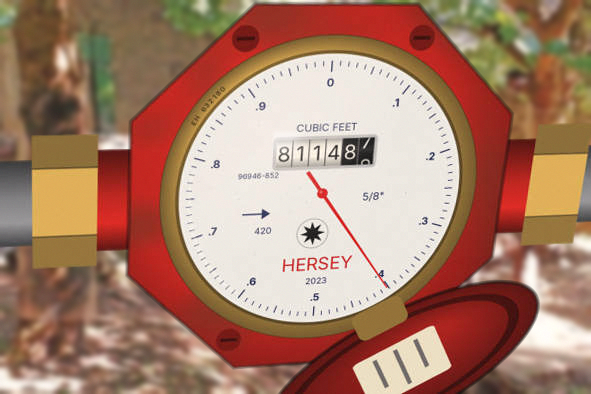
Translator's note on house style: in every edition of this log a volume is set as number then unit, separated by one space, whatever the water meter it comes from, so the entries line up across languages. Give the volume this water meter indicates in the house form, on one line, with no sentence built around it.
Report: 811487.40 ft³
